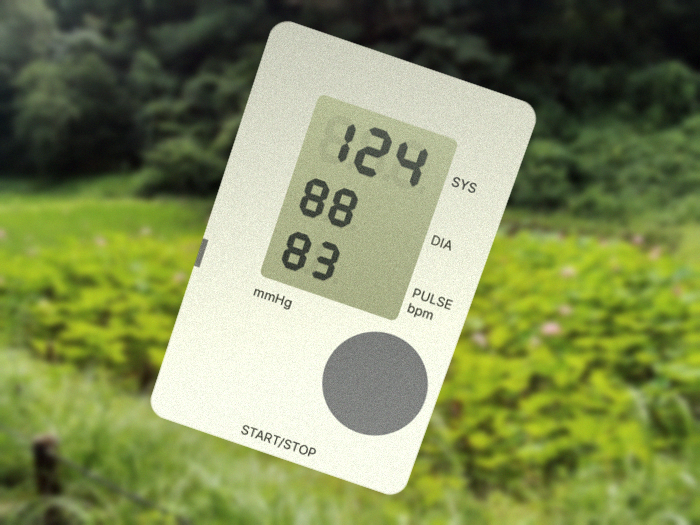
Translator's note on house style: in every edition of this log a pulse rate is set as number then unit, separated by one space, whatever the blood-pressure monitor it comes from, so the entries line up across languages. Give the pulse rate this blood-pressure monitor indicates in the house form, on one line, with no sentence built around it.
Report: 83 bpm
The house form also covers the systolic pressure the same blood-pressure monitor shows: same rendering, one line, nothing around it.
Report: 124 mmHg
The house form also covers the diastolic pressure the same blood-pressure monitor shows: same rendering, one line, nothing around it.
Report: 88 mmHg
